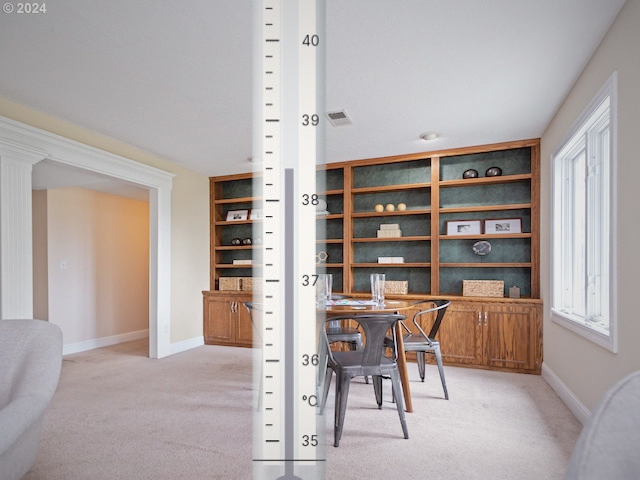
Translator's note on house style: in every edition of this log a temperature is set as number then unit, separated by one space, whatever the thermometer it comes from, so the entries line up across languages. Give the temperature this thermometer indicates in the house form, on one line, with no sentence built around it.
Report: 38.4 °C
